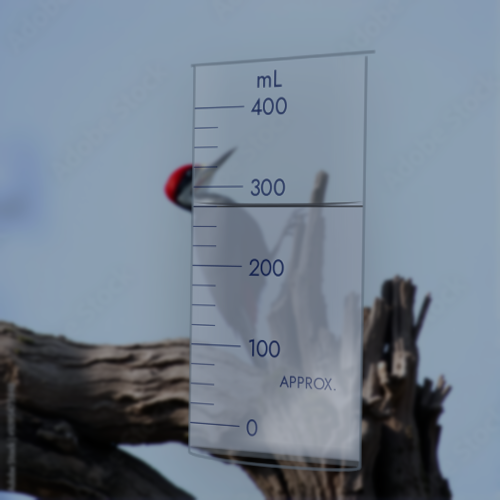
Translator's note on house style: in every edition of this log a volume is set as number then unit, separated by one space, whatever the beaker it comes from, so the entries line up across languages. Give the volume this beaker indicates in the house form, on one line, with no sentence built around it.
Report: 275 mL
